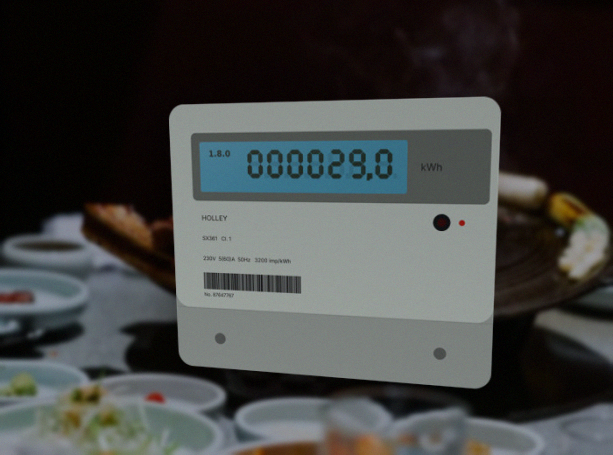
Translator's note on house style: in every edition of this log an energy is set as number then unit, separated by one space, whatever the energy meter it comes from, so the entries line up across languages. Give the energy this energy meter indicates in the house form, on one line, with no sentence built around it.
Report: 29.0 kWh
